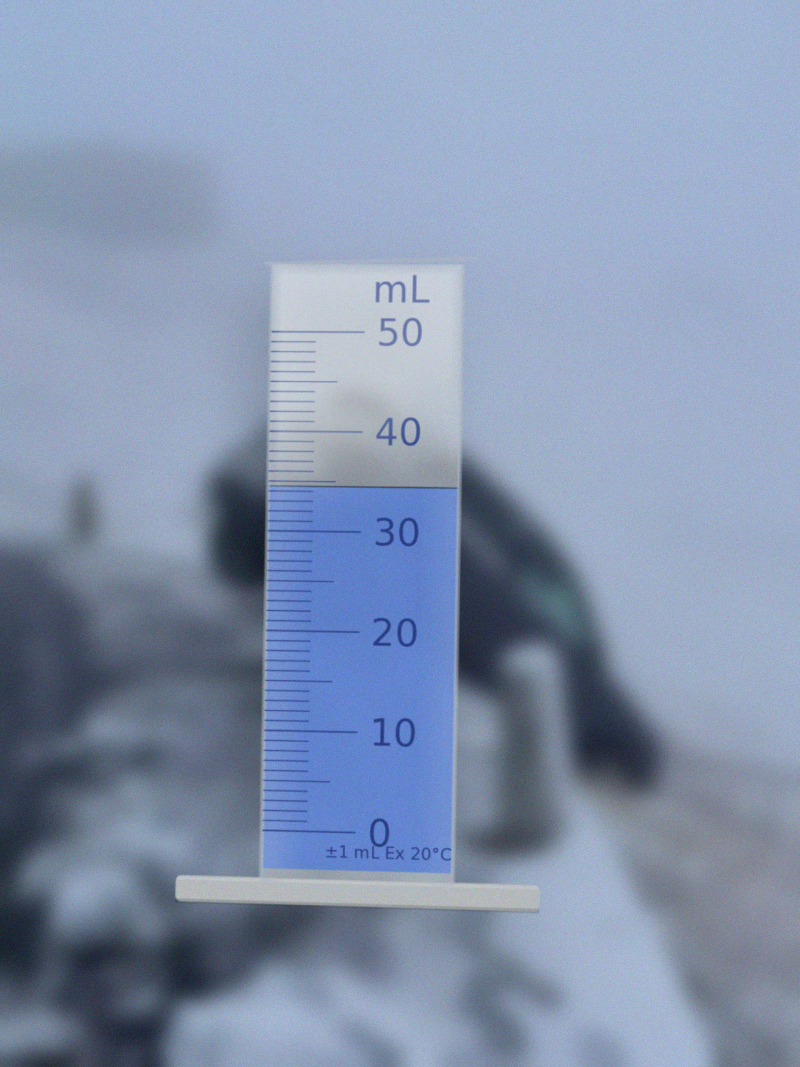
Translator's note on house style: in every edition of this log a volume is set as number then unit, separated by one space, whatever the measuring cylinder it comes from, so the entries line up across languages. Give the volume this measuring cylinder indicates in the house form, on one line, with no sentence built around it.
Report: 34.5 mL
